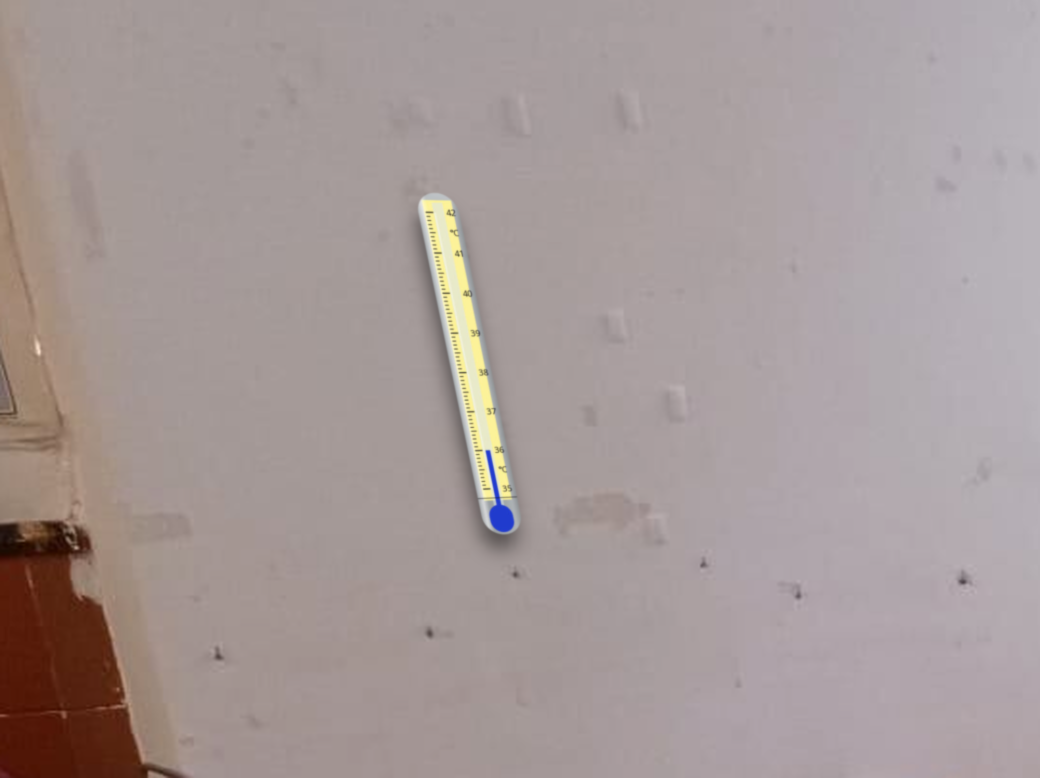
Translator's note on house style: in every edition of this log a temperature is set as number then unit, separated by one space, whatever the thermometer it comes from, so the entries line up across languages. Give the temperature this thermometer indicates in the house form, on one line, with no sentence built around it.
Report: 36 °C
